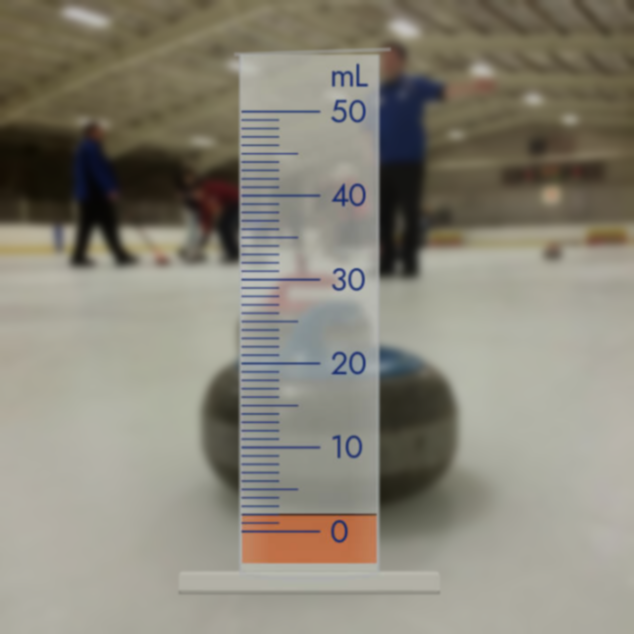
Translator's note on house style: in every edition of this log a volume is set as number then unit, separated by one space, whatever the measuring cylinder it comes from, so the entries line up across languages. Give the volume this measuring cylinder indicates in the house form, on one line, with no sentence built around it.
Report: 2 mL
